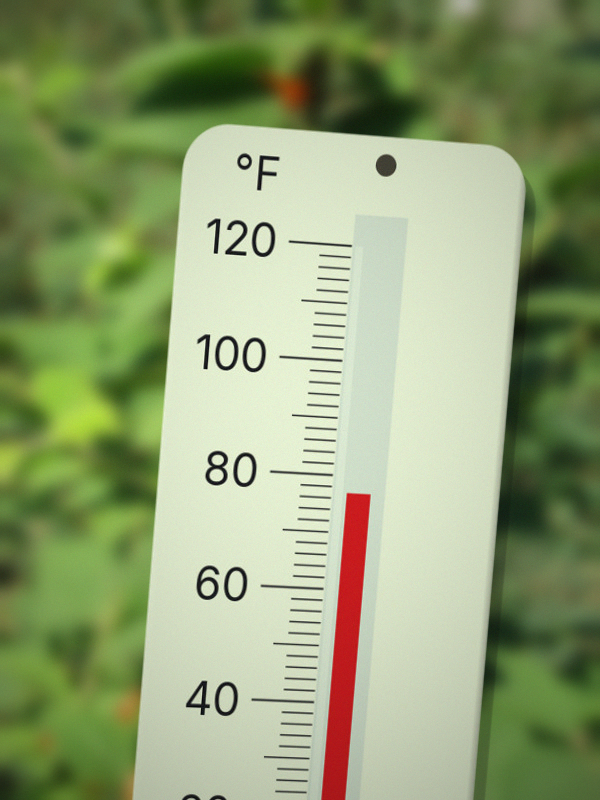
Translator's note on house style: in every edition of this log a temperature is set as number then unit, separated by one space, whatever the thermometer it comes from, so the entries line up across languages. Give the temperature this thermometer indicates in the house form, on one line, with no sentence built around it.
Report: 77 °F
